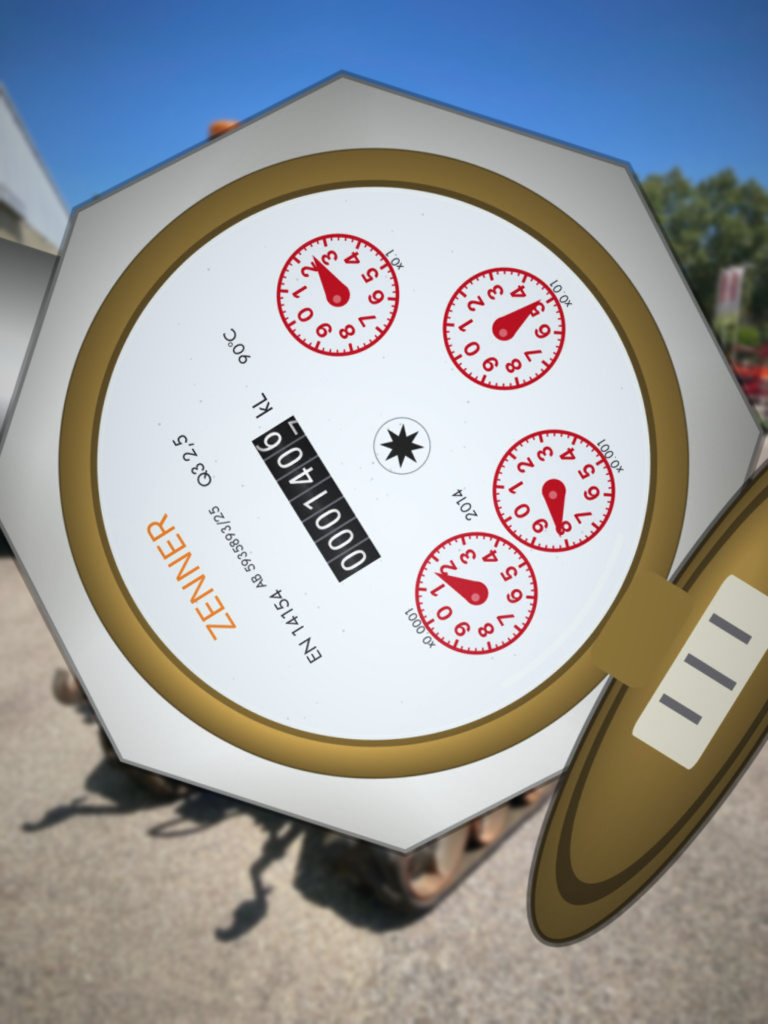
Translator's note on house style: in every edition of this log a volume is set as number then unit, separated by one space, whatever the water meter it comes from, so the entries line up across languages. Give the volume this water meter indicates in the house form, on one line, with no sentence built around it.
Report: 1406.2481 kL
